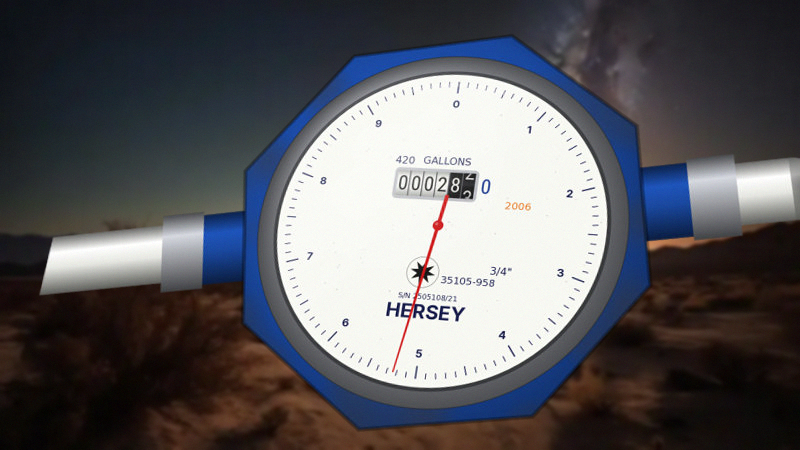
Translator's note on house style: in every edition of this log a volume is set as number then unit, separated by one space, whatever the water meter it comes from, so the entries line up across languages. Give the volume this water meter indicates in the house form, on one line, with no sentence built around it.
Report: 2825.2 gal
